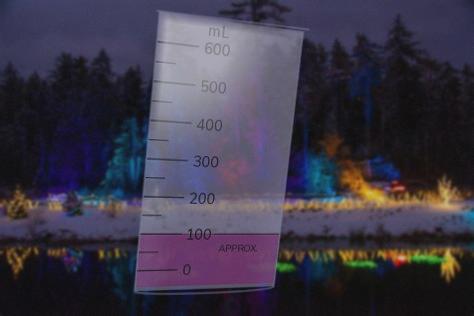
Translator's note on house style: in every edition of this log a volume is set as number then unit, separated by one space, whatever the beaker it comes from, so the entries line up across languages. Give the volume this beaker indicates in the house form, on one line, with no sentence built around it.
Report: 100 mL
